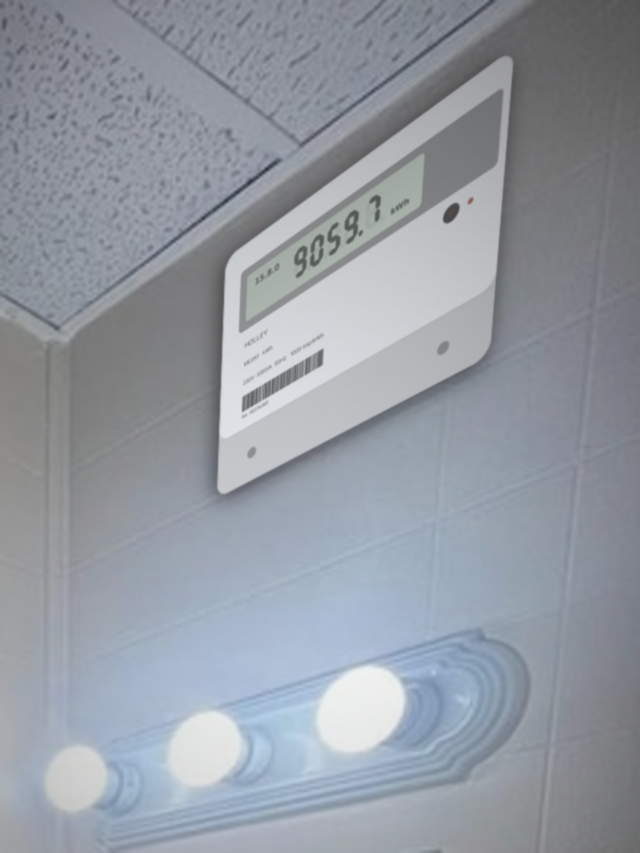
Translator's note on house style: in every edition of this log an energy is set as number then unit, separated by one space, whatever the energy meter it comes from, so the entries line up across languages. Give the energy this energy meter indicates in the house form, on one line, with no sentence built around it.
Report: 9059.7 kWh
